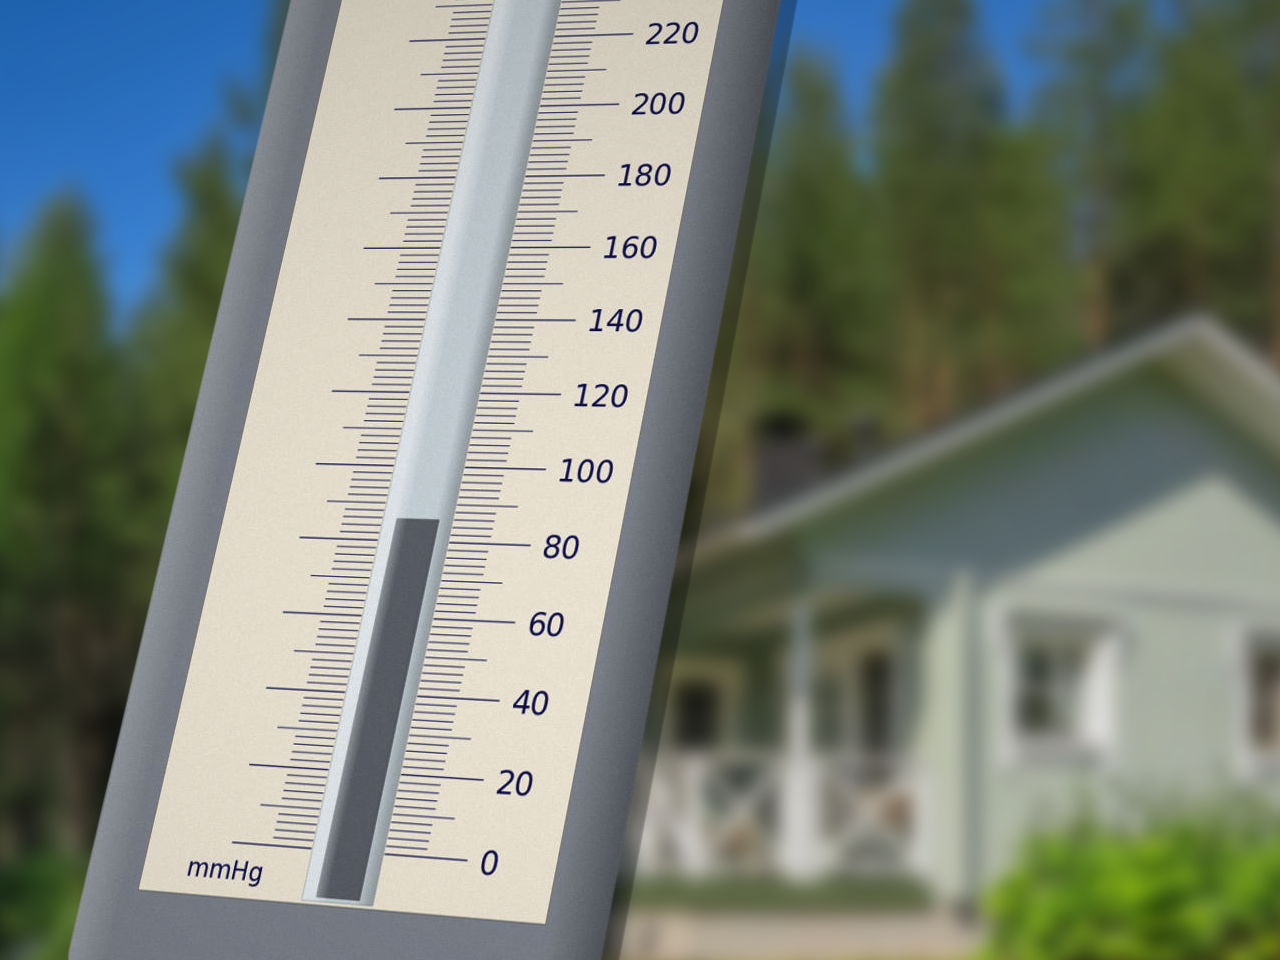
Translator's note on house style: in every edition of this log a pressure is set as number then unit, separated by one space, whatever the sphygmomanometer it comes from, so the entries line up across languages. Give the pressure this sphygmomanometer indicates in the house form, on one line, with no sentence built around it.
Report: 86 mmHg
